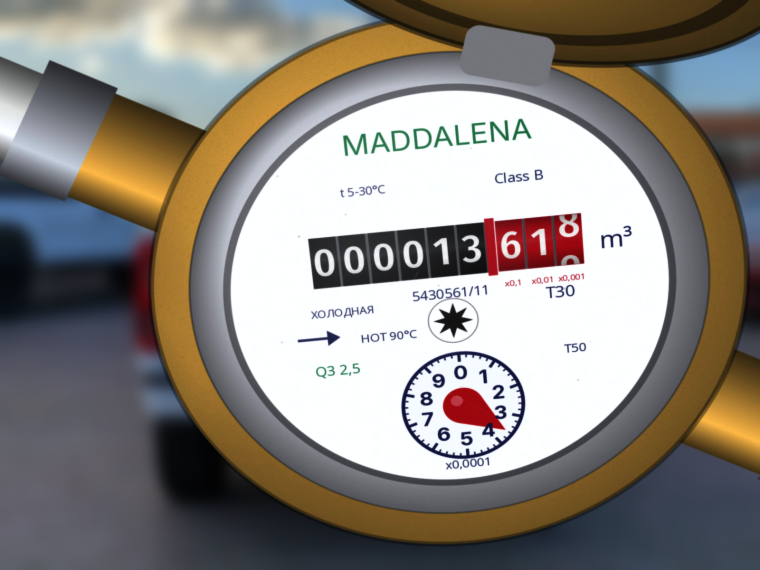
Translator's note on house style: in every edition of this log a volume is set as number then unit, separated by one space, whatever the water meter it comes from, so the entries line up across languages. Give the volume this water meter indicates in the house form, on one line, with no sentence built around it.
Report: 13.6183 m³
